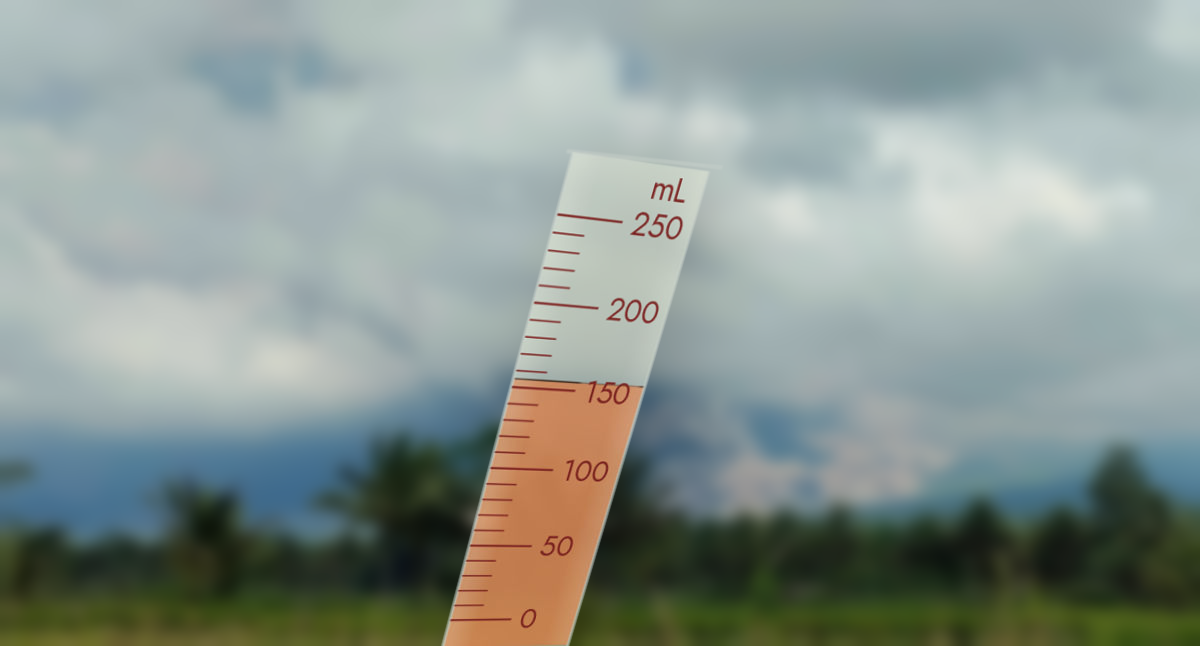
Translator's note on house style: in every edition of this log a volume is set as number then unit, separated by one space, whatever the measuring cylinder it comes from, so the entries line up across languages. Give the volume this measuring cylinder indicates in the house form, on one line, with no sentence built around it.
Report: 155 mL
